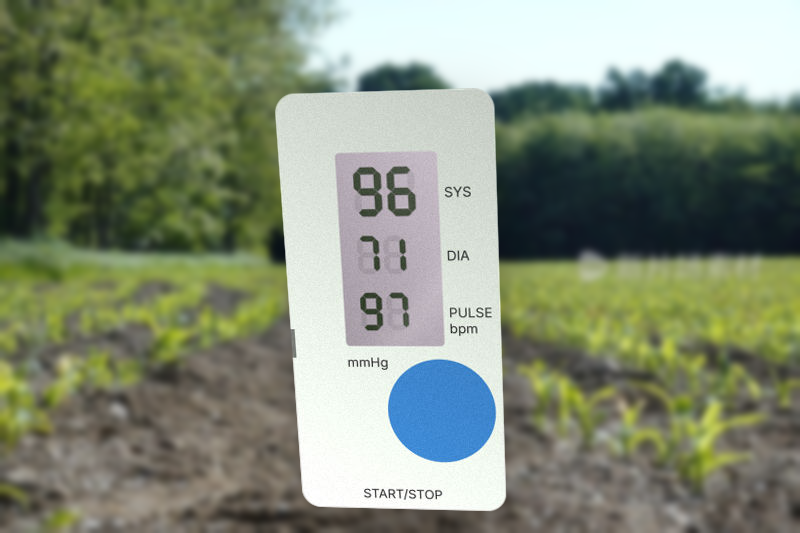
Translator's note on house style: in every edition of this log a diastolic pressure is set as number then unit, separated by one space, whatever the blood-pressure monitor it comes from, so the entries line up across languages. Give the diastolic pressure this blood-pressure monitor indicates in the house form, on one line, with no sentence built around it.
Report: 71 mmHg
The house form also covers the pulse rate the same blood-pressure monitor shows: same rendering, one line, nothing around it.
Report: 97 bpm
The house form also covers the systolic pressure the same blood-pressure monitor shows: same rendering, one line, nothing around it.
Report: 96 mmHg
